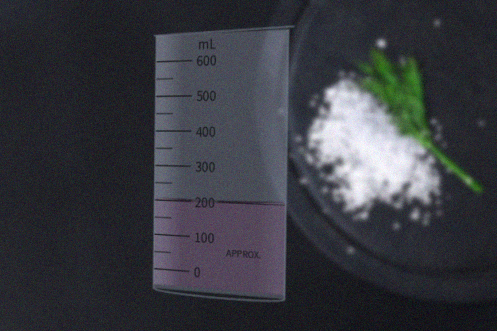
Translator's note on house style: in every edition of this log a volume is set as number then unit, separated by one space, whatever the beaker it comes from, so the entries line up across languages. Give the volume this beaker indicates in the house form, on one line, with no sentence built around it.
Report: 200 mL
